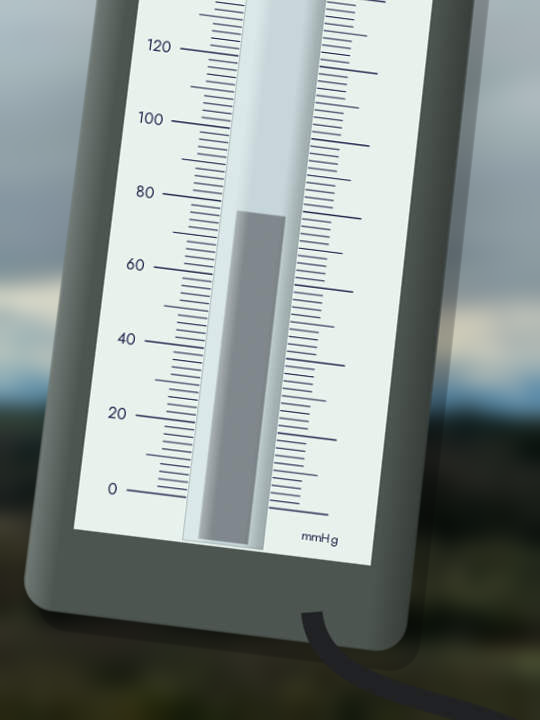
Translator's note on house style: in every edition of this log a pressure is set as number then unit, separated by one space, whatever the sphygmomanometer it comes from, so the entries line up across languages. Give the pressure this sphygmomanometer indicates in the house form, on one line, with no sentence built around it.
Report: 78 mmHg
